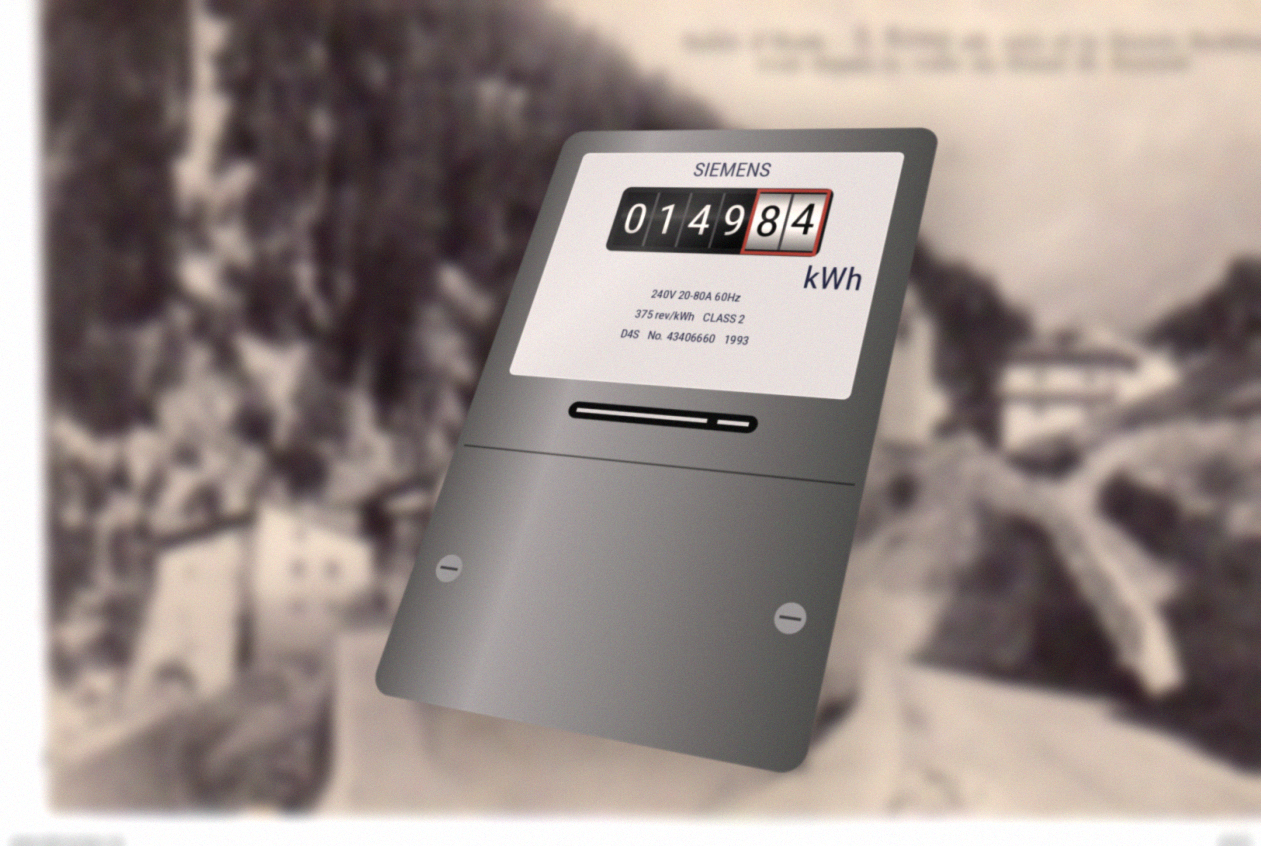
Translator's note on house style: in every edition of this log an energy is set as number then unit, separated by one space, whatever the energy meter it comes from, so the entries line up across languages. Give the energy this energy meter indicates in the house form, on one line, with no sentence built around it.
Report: 149.84 kWh
